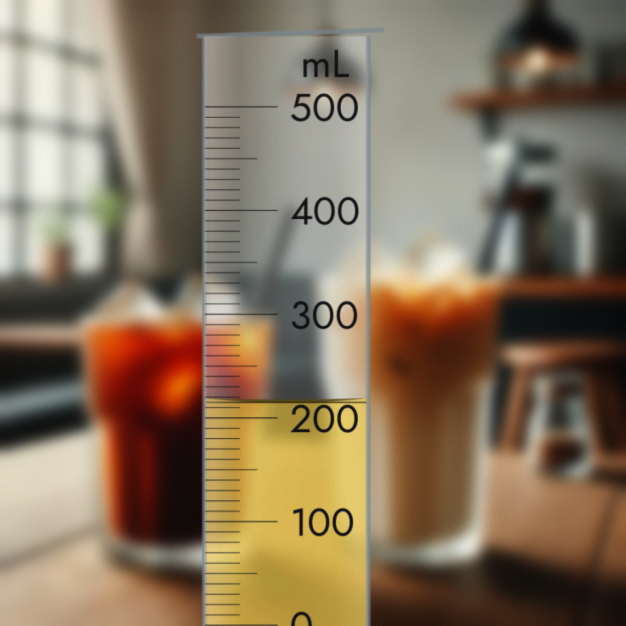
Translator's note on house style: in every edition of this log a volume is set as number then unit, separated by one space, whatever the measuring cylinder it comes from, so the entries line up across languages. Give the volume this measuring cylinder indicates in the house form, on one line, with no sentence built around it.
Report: 215 mL
